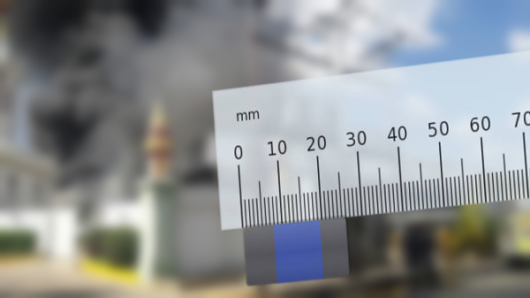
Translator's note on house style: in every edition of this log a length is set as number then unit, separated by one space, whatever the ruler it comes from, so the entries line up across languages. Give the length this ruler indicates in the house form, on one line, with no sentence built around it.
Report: 26 mm
